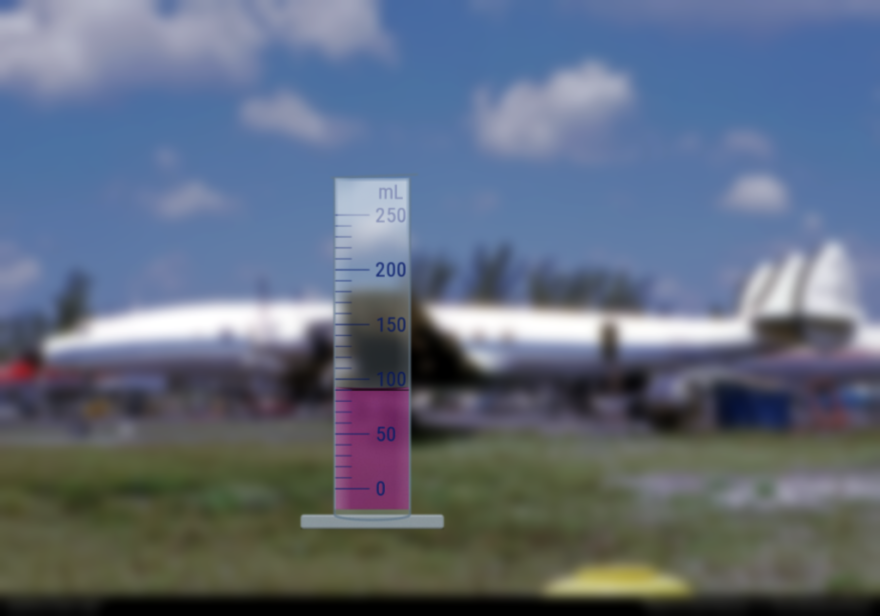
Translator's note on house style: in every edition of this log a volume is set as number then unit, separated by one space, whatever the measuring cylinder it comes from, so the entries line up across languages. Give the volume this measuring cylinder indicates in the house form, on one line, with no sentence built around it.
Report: 90 mL
